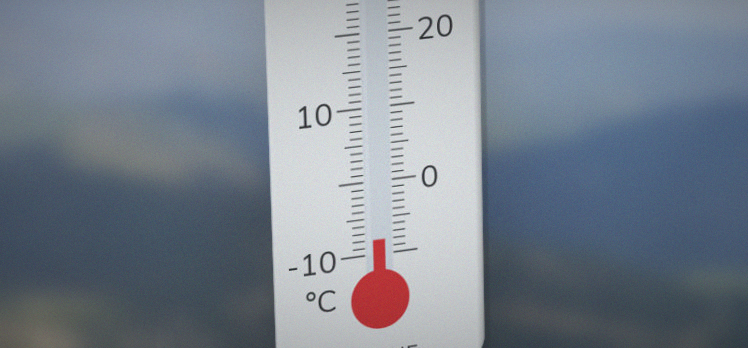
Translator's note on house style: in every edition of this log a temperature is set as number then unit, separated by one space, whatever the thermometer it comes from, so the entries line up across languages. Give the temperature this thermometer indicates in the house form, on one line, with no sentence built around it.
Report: -8 °C
